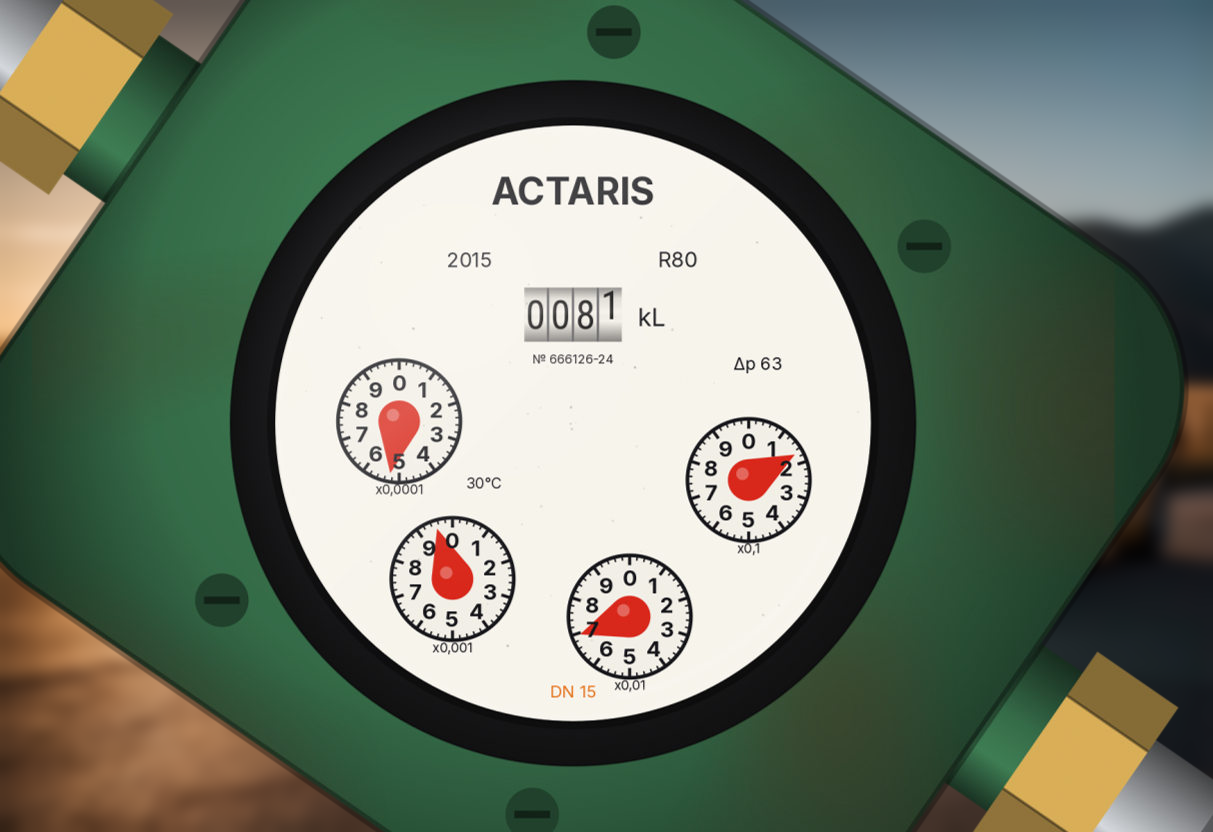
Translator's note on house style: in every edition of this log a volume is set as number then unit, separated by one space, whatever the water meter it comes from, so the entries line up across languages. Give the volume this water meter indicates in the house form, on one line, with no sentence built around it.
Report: 81.1695 kL
